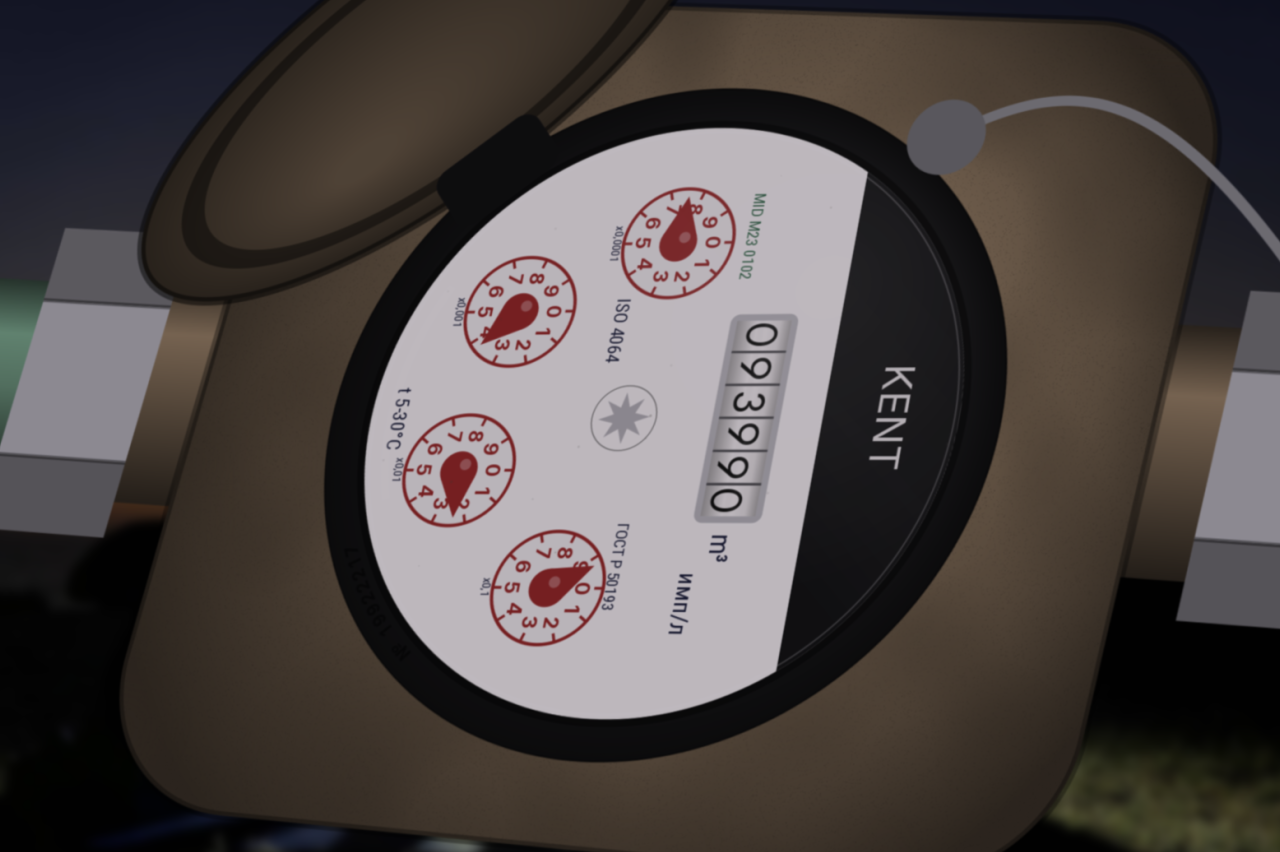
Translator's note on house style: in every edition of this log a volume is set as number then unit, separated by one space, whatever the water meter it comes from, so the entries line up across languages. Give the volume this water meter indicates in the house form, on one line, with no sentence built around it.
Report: 93989.9237 m³
